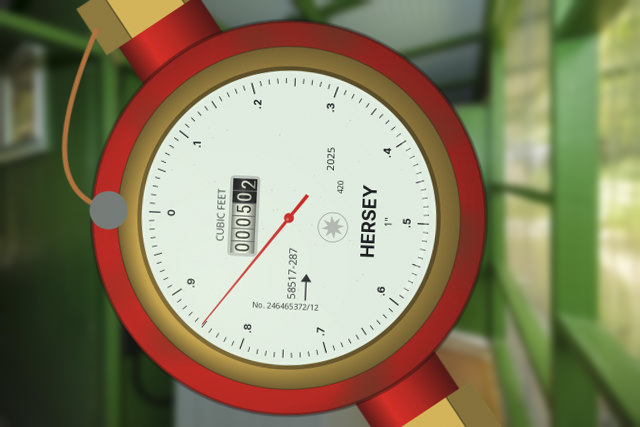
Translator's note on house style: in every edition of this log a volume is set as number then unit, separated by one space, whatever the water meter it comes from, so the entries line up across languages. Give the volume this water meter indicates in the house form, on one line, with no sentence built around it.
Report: 501.85 ft³
